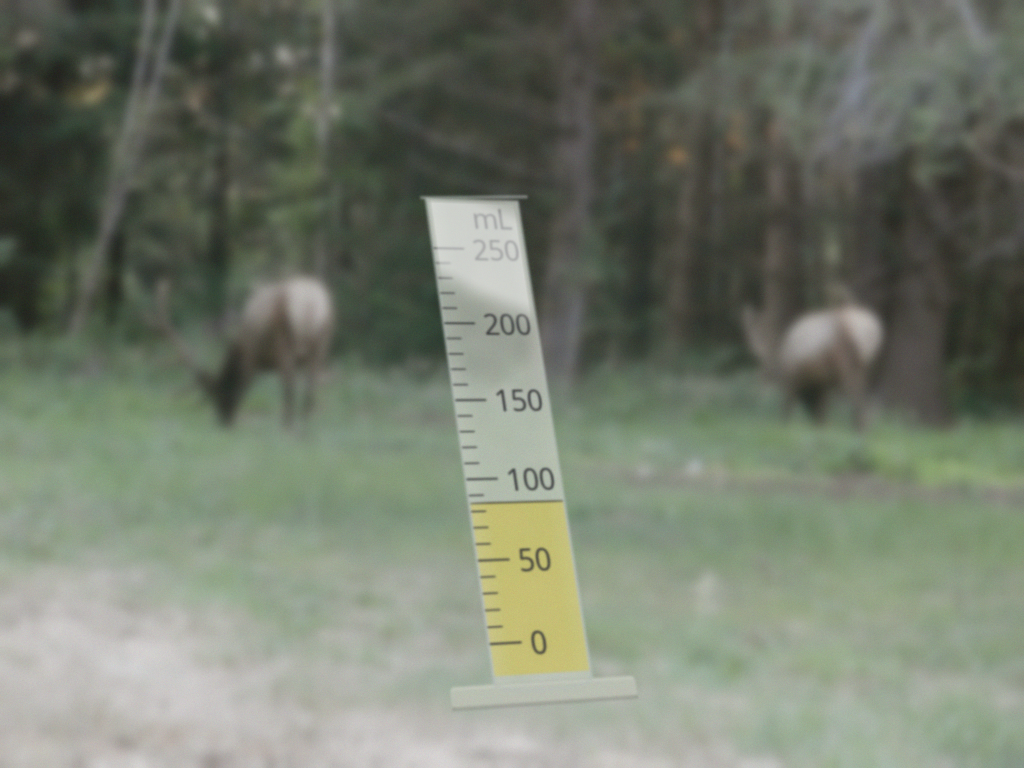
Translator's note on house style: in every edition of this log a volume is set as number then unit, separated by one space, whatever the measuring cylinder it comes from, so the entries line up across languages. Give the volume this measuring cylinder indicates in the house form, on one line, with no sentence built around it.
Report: 85 mL
